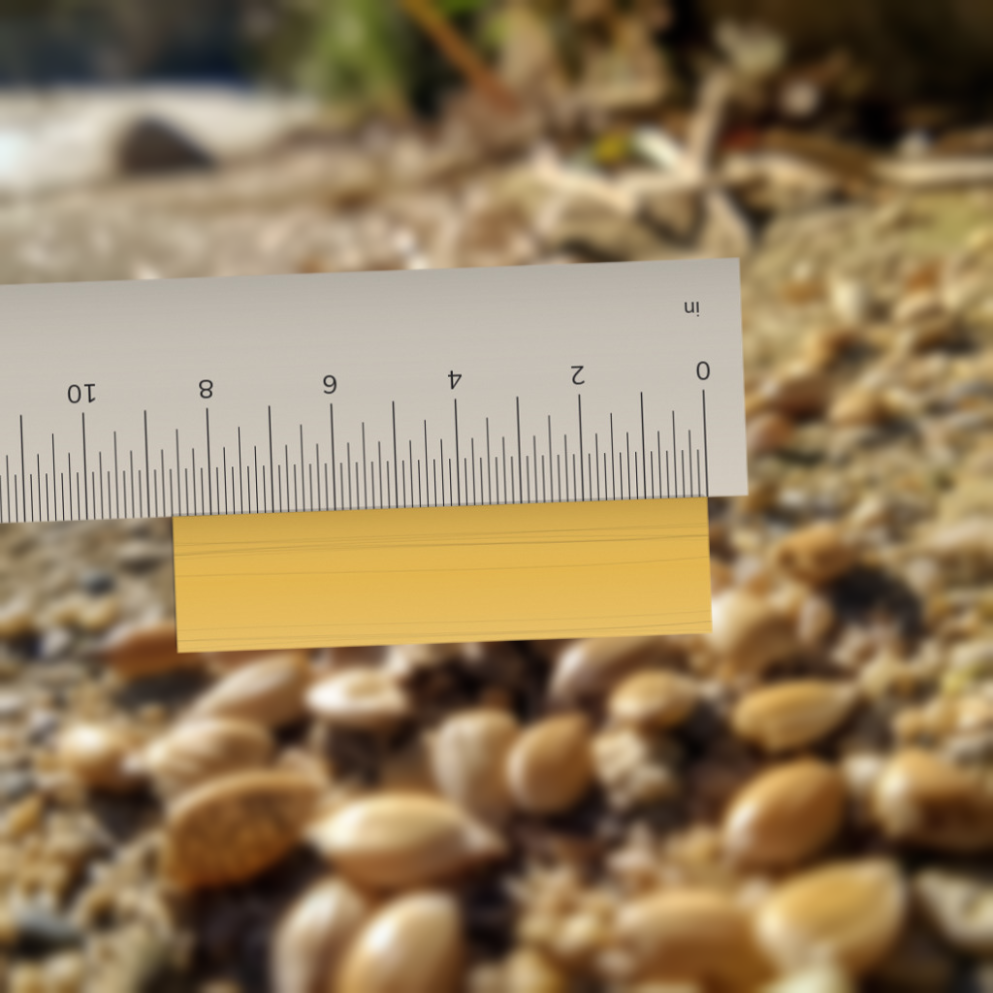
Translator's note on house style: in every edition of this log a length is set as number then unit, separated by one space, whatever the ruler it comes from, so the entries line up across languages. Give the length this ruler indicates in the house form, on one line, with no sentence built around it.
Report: 8.625 in
